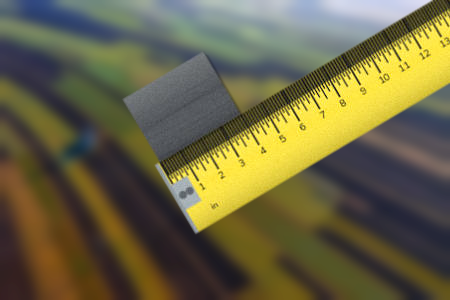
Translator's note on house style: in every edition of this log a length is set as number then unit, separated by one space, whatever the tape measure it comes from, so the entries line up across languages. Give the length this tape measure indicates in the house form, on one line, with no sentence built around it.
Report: 4 in
